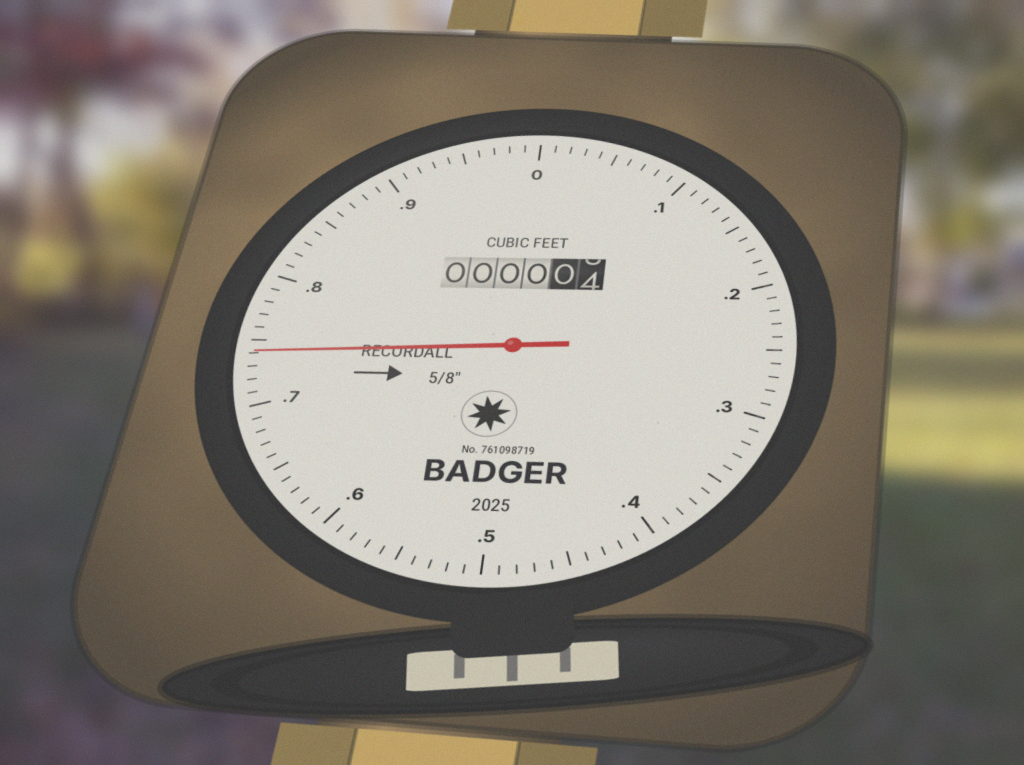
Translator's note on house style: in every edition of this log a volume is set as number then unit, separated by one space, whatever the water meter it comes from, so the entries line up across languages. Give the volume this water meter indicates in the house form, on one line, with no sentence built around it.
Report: 3.74 ft³
